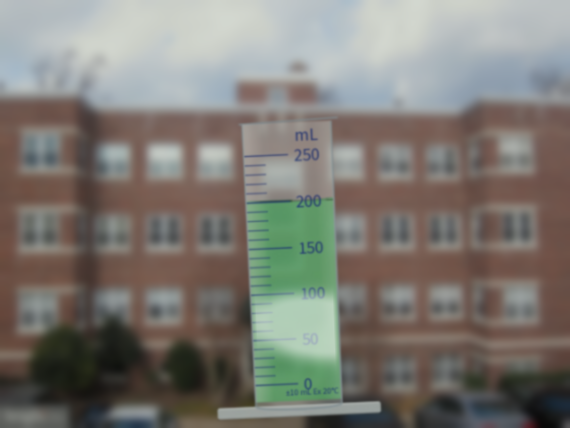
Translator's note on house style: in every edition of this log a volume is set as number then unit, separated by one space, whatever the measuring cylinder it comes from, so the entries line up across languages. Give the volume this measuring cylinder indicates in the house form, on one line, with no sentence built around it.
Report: 200 mL
